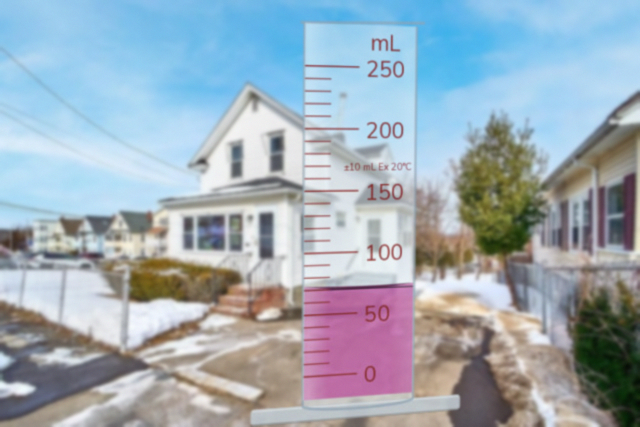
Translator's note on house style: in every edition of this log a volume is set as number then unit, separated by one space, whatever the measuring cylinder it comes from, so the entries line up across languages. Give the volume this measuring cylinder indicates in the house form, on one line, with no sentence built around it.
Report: 70 mL
